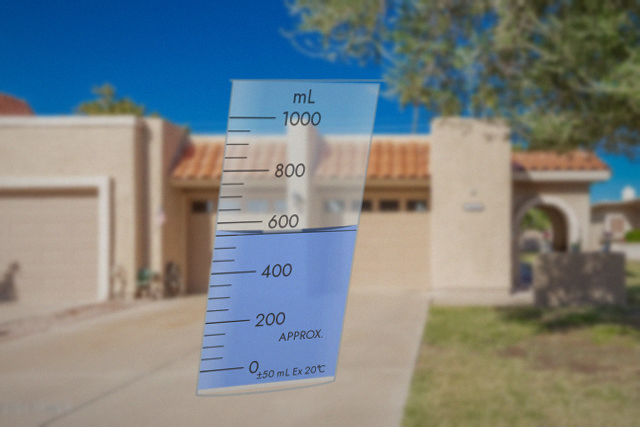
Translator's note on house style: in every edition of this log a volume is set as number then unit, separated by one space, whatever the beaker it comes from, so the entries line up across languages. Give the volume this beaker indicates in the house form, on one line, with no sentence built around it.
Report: 550 mL
